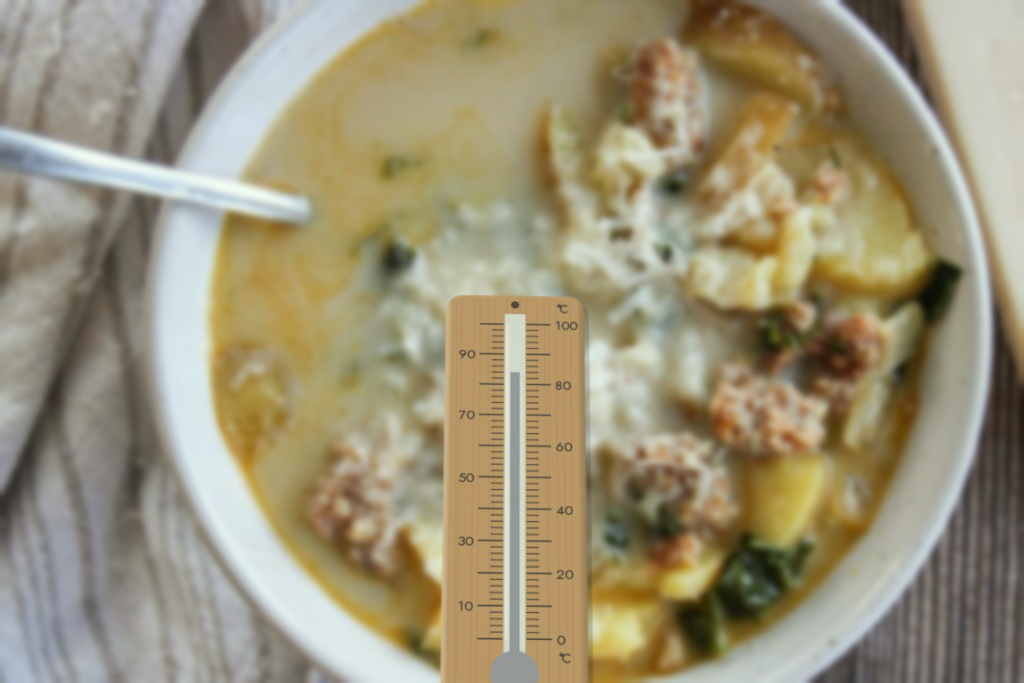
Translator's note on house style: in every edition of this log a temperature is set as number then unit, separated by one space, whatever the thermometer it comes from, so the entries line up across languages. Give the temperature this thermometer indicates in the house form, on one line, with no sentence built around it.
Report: 84 °C
